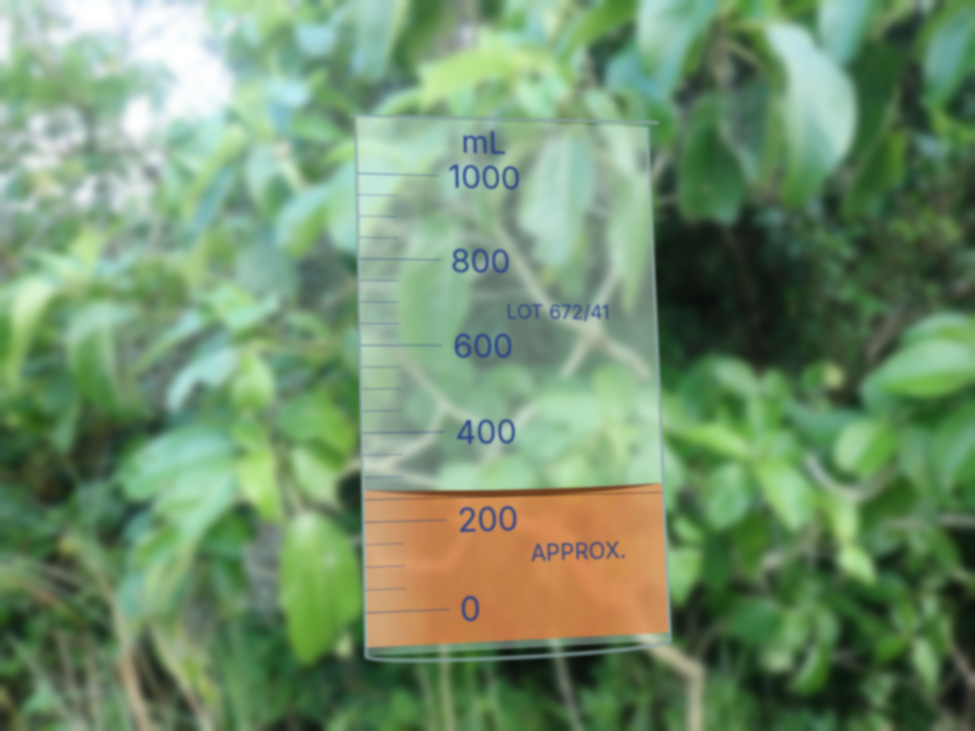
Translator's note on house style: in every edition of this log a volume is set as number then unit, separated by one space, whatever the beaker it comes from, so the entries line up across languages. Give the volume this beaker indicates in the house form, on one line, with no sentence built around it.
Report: 250 mL
